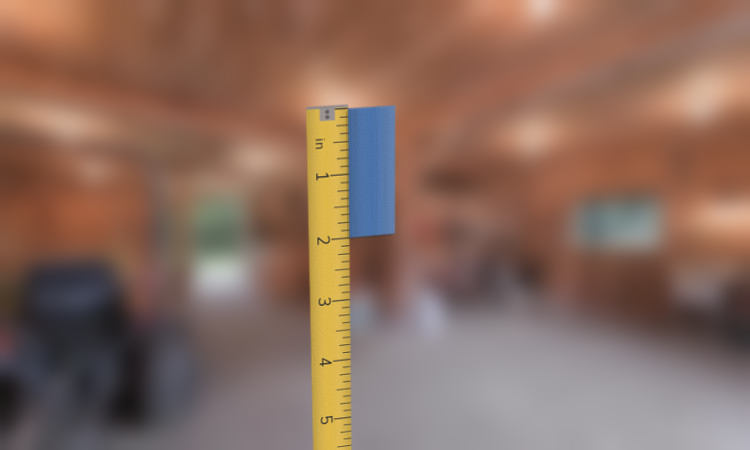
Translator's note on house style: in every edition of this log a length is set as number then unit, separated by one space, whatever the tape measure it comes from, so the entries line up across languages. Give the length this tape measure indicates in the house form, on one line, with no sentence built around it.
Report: 2 in
